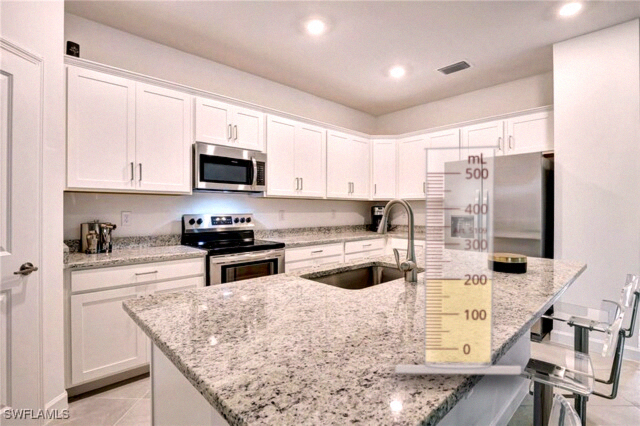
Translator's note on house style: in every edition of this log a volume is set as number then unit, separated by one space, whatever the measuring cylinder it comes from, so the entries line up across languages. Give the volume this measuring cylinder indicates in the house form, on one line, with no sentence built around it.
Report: 200 mL
